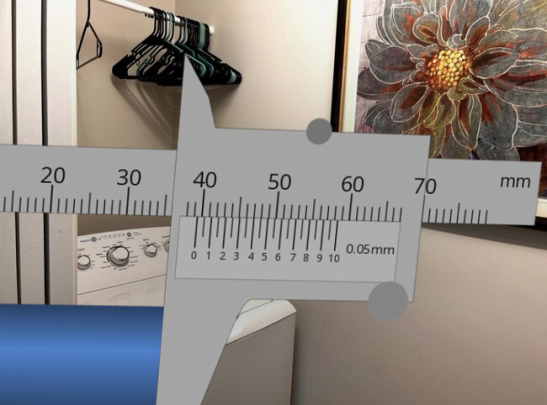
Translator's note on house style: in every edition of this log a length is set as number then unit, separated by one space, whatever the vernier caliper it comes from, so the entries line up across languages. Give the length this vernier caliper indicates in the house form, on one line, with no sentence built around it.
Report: 39.4 mm
